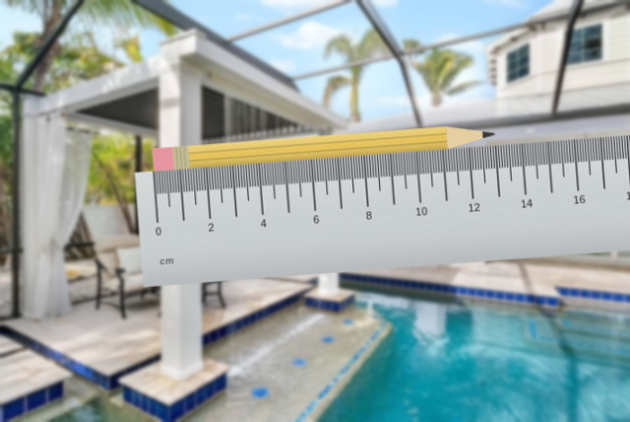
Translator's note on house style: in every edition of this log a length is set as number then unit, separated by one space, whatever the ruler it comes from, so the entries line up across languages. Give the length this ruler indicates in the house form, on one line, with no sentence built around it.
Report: 13 cm
